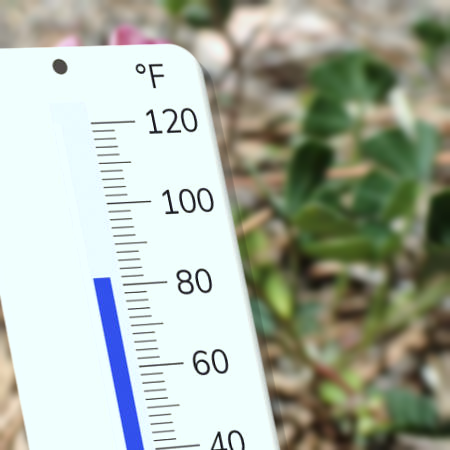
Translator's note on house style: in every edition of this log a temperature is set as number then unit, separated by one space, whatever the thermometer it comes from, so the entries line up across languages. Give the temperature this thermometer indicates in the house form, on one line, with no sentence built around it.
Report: 82 °F
